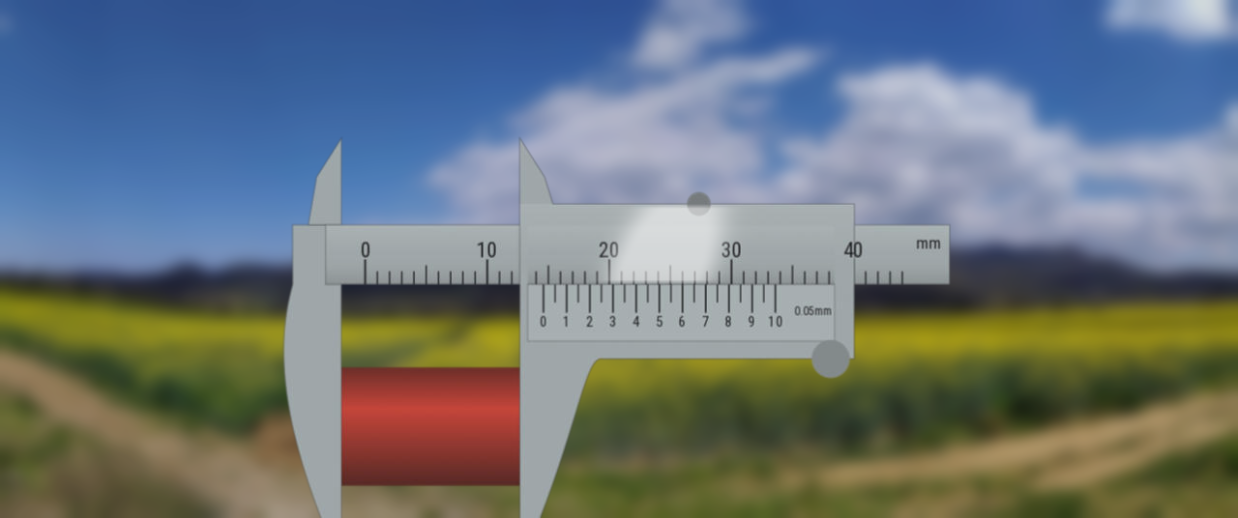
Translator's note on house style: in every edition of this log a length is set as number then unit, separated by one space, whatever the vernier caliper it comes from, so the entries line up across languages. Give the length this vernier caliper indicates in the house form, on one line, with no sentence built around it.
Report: 14.6 mm
